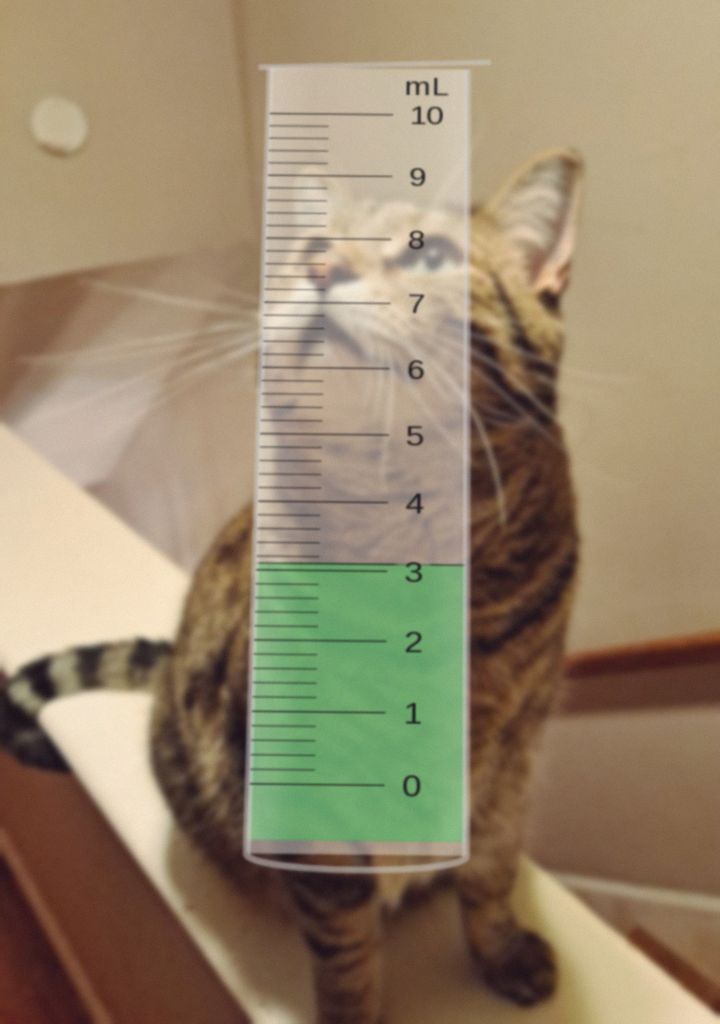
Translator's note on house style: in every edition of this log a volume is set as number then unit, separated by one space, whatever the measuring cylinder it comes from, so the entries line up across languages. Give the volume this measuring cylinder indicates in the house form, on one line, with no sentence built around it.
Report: 3.1 mL
